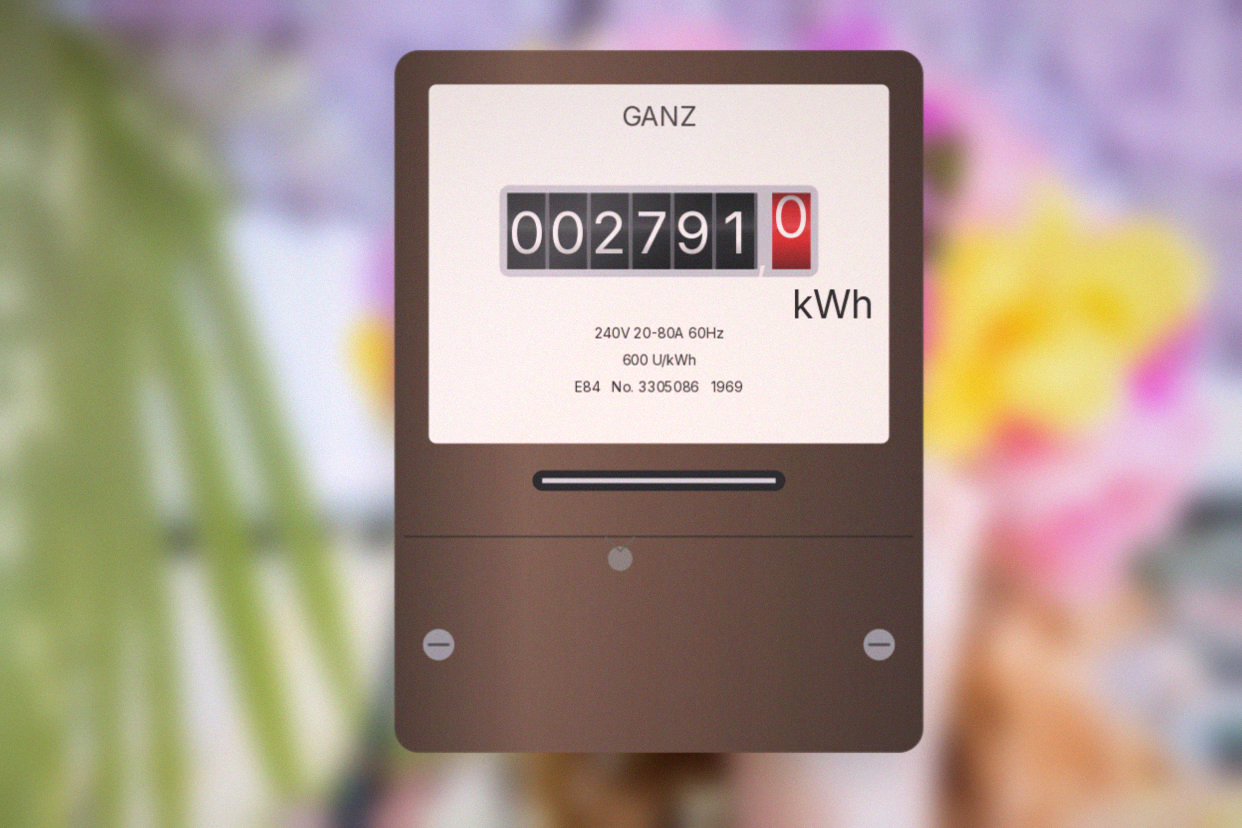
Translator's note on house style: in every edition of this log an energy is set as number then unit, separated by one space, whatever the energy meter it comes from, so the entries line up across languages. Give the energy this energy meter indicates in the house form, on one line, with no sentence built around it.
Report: 2791.0 kWh
